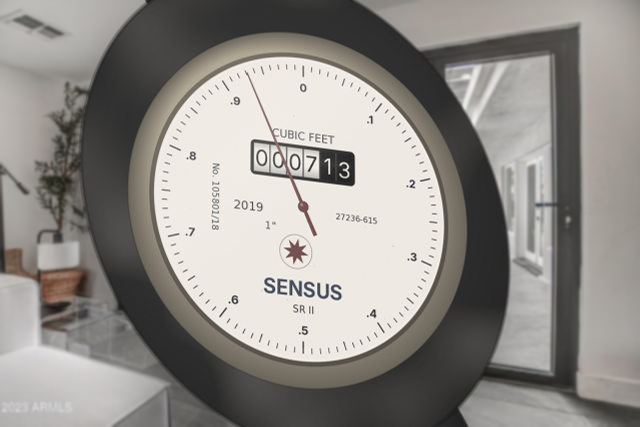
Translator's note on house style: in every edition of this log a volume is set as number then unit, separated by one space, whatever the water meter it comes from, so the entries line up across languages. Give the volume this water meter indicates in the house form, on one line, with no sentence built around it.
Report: 712.93 ft³
